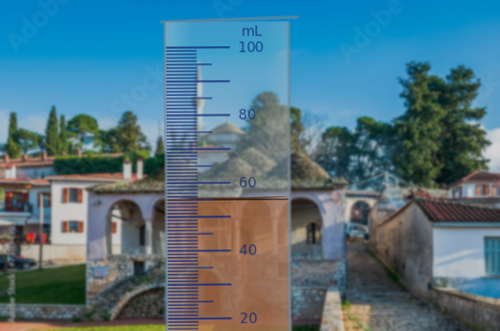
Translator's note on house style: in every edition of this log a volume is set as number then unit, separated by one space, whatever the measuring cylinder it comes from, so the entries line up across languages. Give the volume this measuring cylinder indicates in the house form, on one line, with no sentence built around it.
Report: 55 mL
